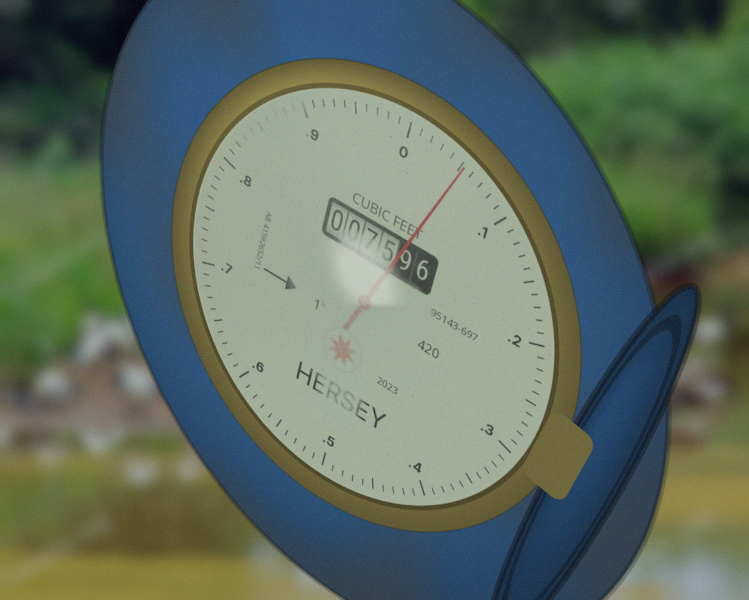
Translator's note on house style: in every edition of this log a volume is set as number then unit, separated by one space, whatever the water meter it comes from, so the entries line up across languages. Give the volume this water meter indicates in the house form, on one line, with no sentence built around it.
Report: 7596.05 ft³
